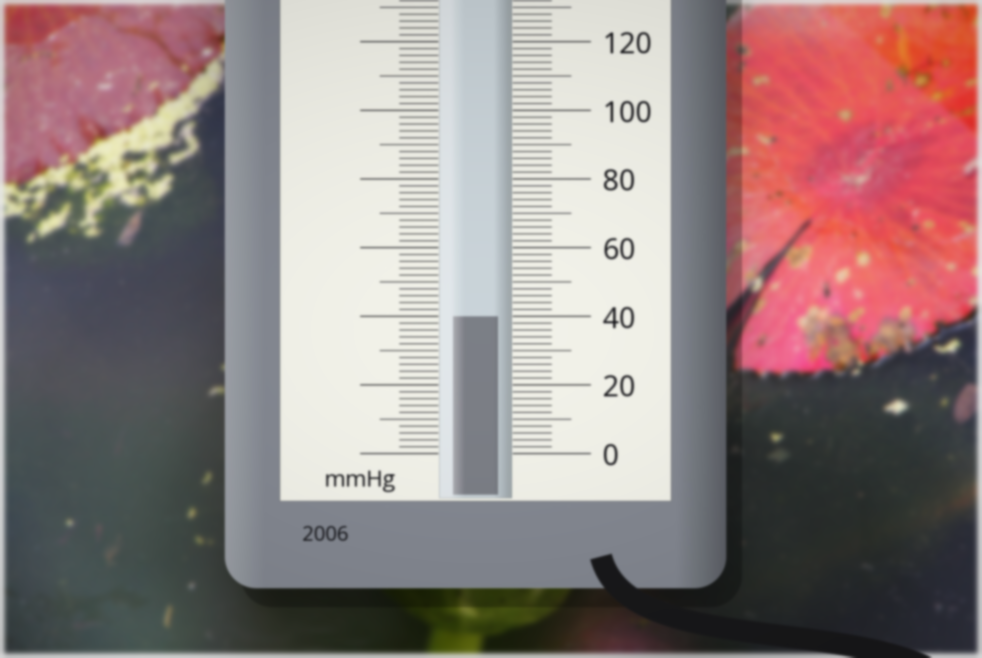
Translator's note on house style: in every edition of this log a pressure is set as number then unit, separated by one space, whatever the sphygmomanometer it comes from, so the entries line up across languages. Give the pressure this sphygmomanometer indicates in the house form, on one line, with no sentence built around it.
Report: 40 mmHg
